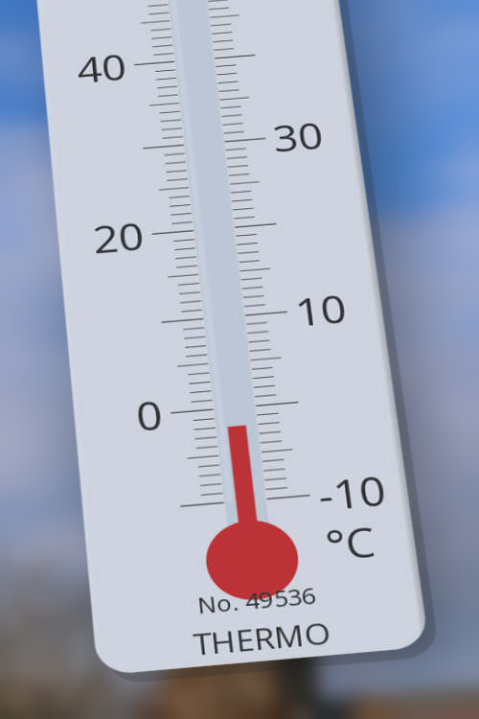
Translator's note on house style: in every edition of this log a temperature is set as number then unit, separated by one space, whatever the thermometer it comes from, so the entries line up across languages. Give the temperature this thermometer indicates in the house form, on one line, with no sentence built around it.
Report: -2 °C
